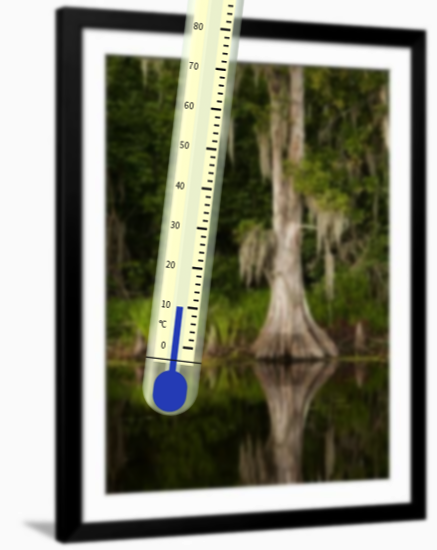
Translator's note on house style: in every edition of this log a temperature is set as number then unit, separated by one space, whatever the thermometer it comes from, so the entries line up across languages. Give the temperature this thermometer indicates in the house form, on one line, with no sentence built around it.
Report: 10 °C
